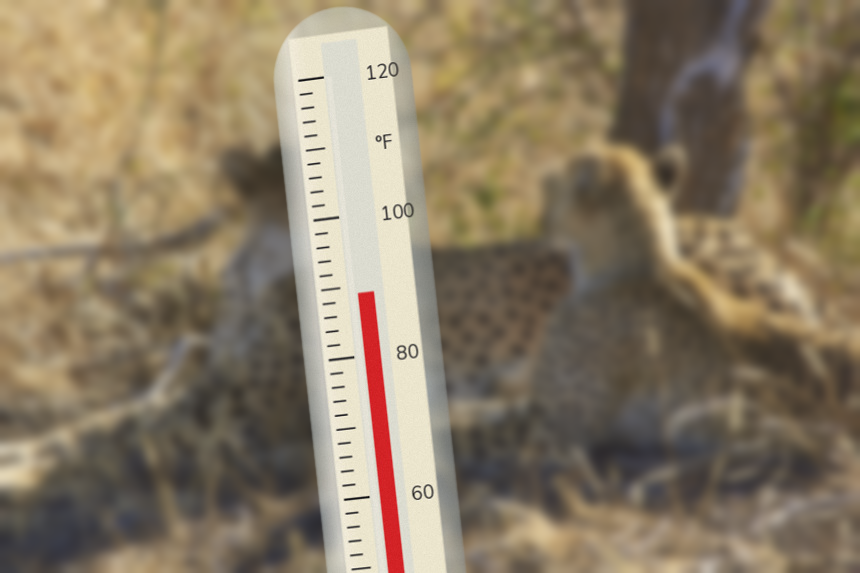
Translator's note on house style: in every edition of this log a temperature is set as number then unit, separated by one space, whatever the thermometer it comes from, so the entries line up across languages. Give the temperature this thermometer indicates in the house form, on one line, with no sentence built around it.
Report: 89 °F
